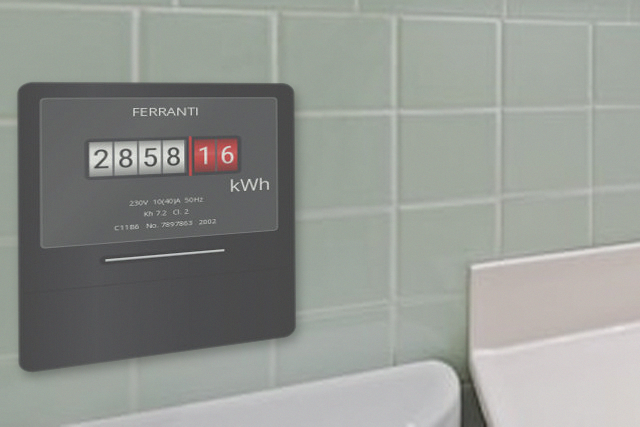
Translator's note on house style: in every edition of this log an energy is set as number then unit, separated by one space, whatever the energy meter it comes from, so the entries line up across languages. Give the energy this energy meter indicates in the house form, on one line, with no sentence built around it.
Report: 2858.16 kWh
